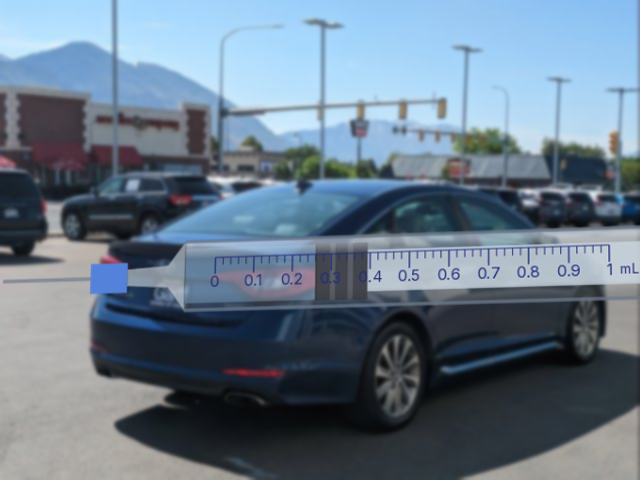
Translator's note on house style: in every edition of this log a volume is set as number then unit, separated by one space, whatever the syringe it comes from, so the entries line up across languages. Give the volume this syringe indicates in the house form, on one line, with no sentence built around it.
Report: 0.26 mL
